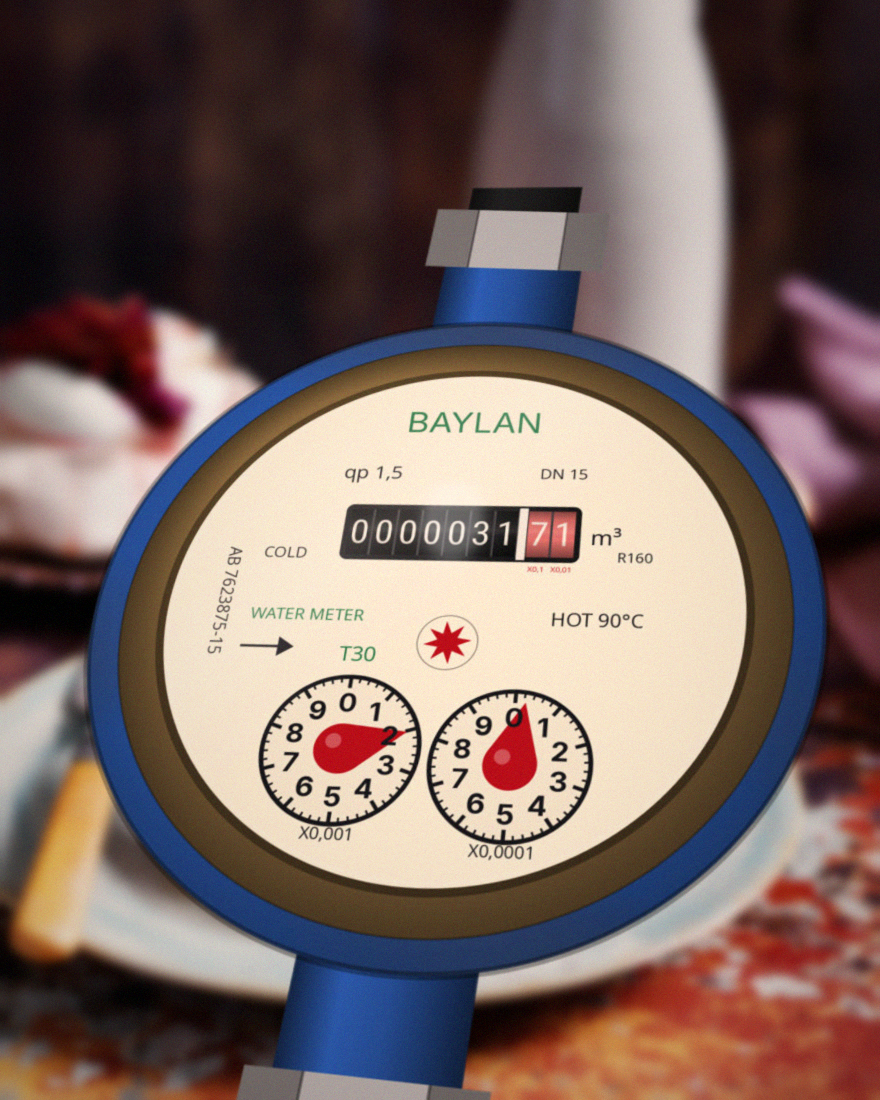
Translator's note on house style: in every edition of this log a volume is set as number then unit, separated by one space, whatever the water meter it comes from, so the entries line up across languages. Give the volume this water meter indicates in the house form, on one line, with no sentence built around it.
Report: 31.7120 m³
